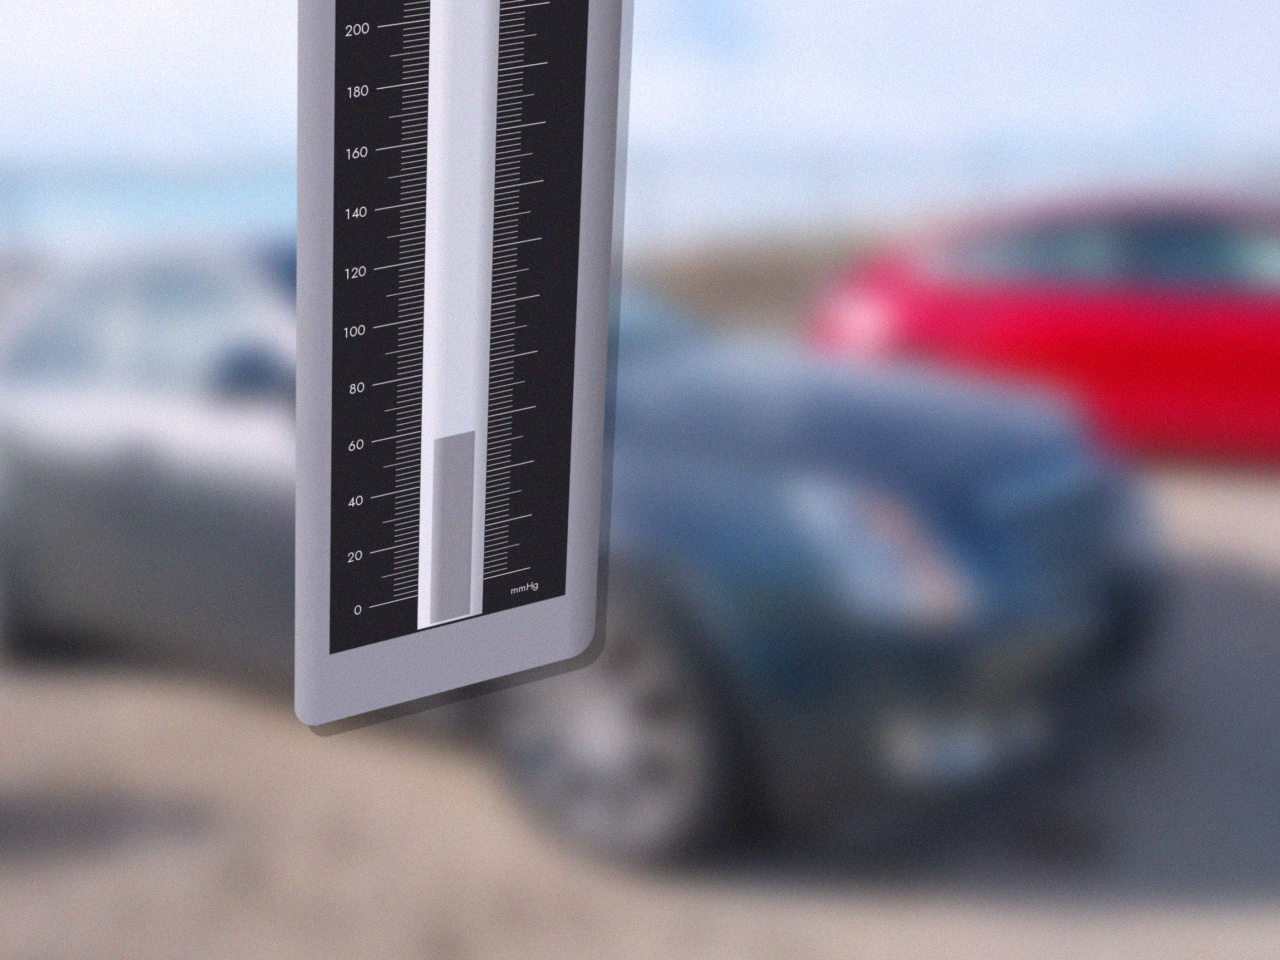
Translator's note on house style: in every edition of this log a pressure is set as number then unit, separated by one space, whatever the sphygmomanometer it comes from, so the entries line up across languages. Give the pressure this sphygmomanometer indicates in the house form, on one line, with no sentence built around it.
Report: 56 mmHg
